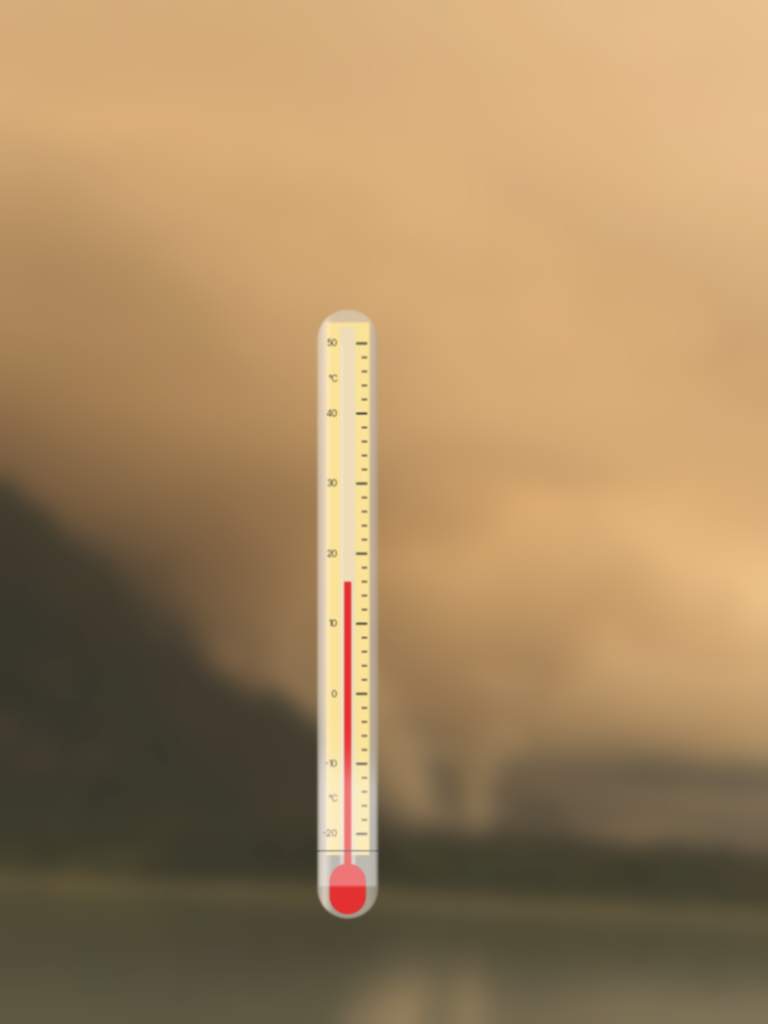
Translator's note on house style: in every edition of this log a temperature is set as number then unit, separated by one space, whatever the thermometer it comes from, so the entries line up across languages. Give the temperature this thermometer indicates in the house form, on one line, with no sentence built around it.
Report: 16 °C
